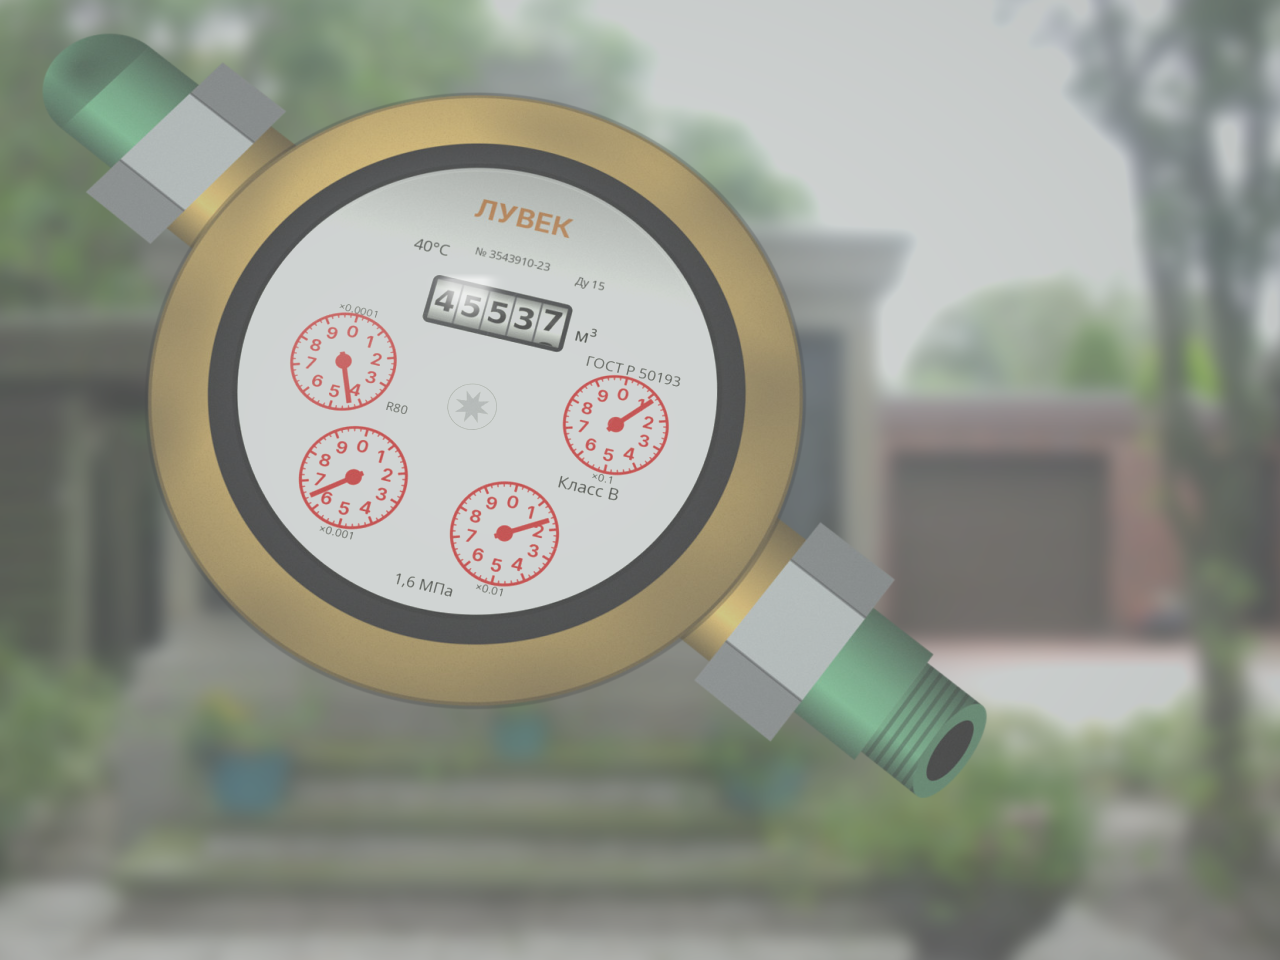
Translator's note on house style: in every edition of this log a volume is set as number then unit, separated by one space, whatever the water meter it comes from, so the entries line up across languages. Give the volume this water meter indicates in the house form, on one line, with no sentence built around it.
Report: 45537.1164 m³
